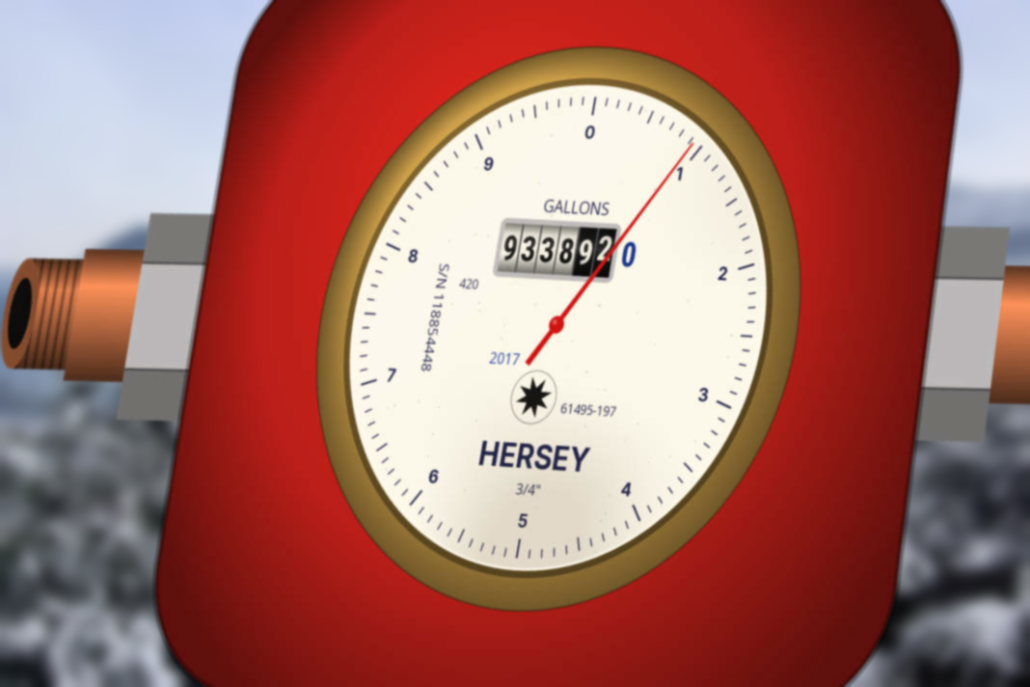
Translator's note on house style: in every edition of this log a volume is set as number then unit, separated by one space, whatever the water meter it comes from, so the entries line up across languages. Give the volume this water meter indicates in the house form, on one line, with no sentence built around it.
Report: 9338920.9 gal
